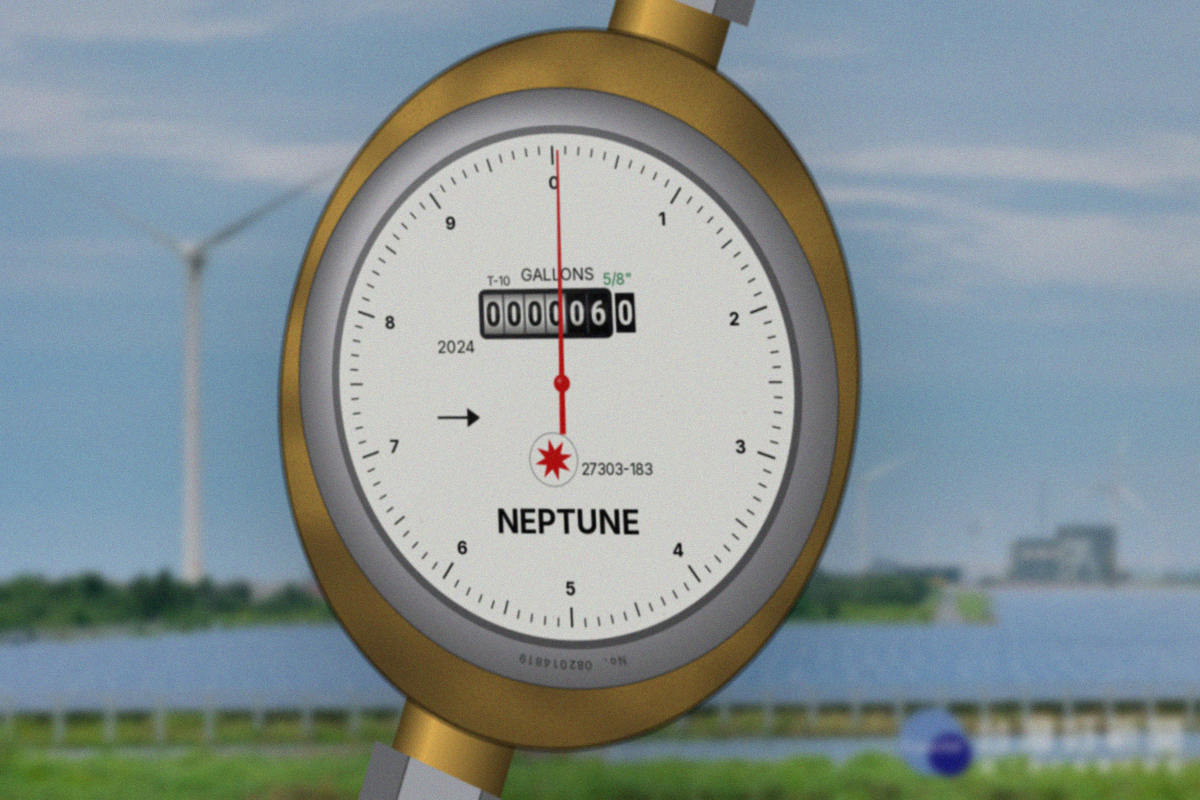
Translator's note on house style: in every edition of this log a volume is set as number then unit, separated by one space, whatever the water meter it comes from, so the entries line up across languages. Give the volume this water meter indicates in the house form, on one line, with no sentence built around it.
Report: 60.0 gal
